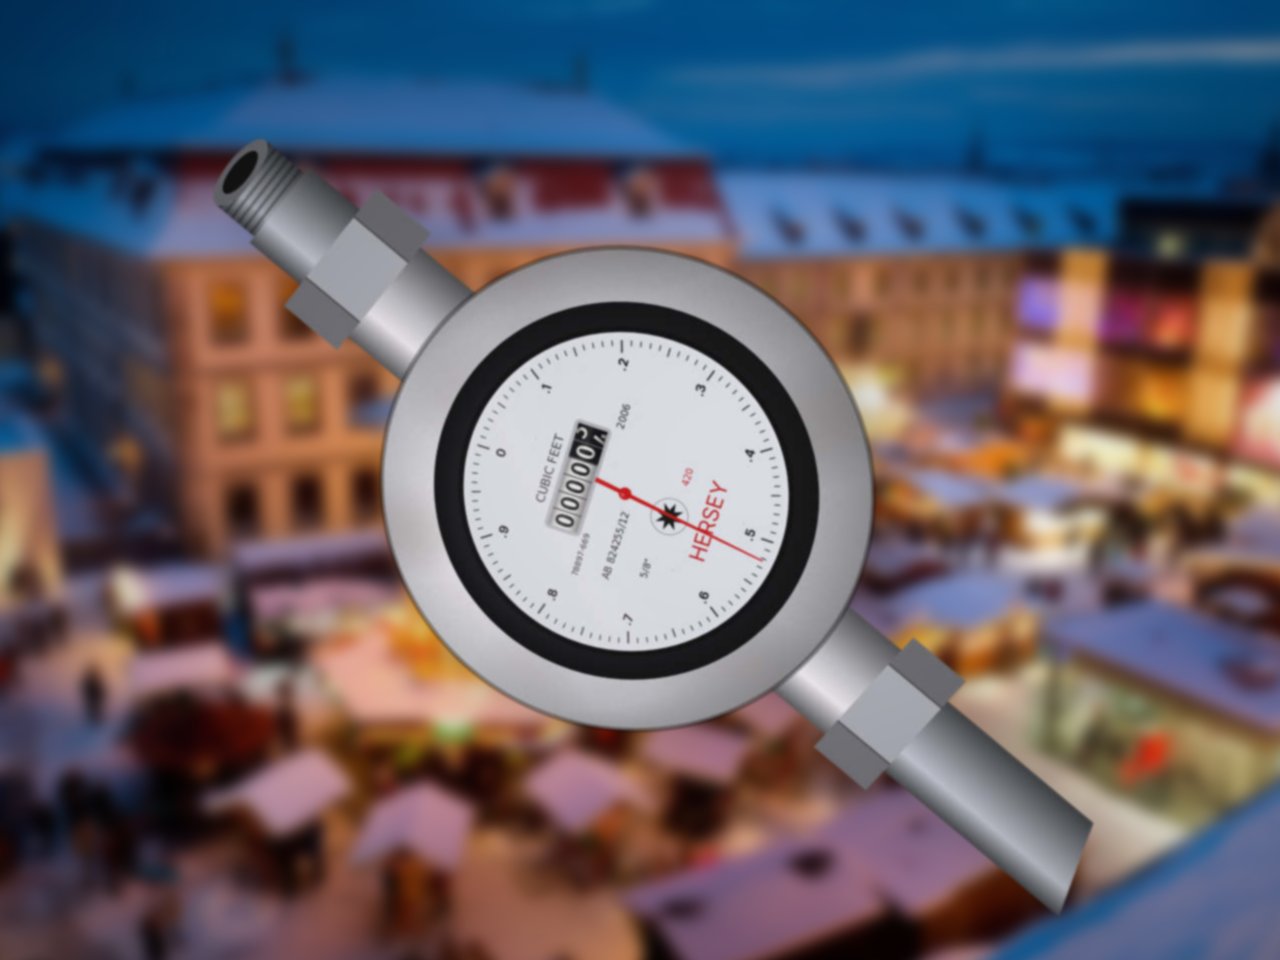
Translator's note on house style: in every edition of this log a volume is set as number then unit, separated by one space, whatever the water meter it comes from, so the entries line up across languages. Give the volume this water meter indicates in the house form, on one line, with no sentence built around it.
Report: 3.52 ft³
